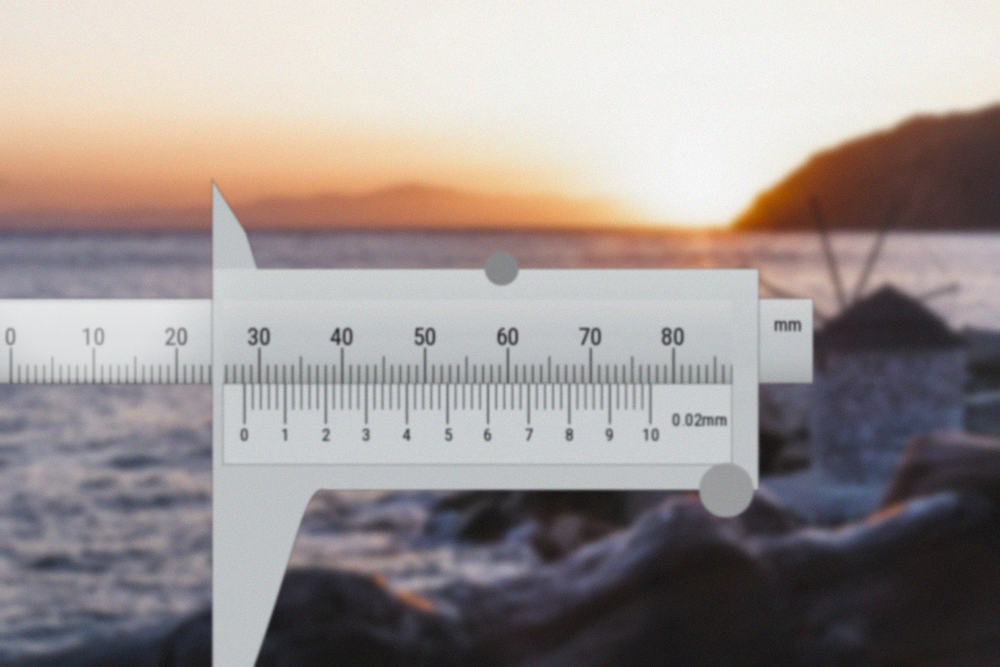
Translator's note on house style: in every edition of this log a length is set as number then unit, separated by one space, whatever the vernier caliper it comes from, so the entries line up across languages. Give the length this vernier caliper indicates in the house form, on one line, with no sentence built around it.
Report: 28.2 mm
